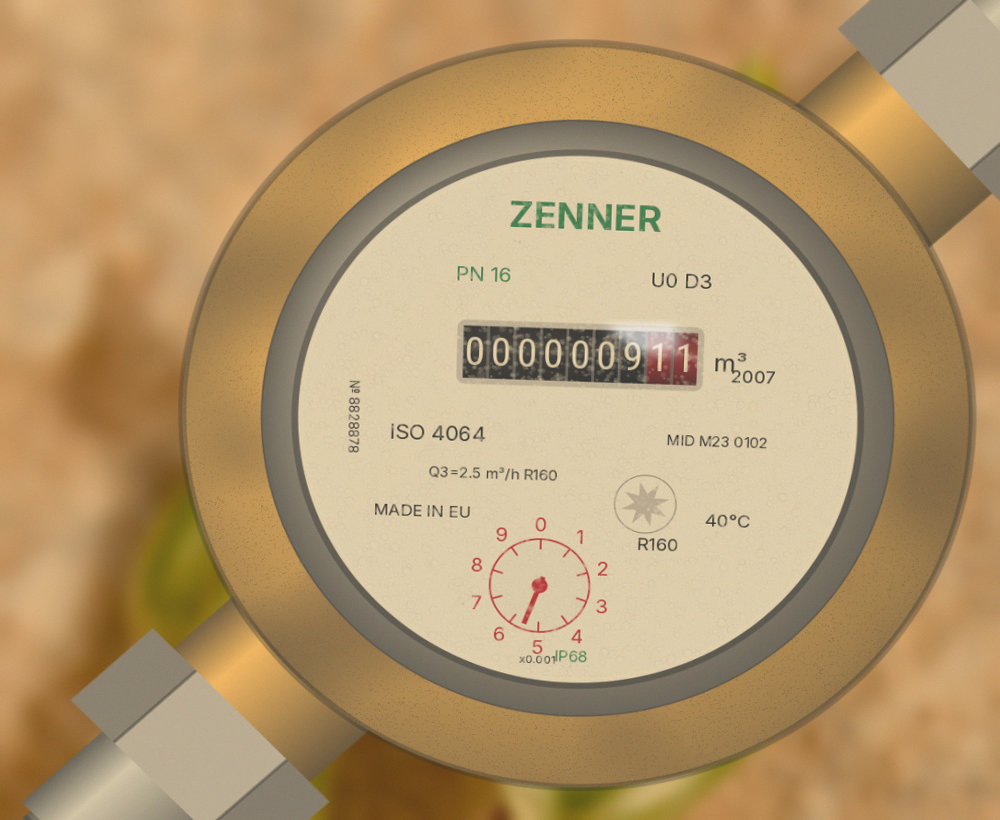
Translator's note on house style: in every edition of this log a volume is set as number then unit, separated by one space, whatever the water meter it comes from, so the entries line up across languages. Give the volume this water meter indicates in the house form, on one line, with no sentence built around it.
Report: 9.115 m³
